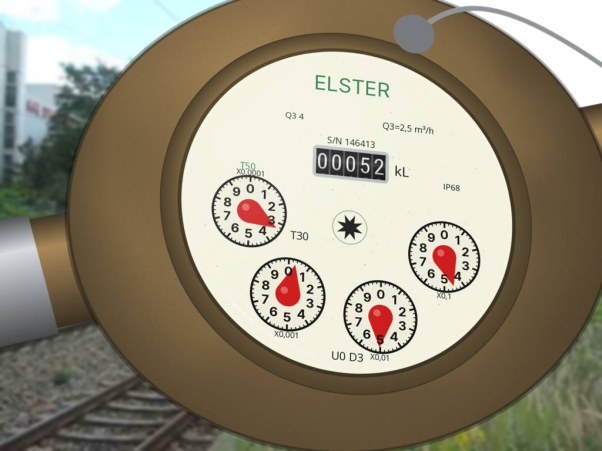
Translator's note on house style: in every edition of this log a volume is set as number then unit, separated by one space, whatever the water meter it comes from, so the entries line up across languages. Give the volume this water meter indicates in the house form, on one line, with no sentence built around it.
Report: 52.4503 kL
